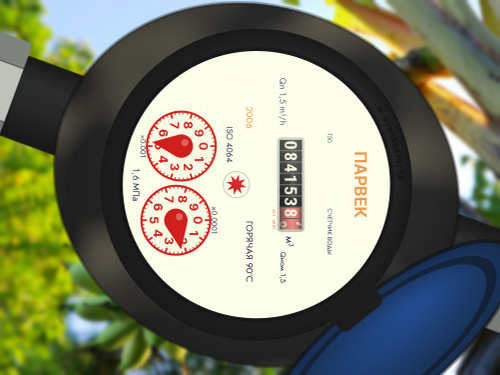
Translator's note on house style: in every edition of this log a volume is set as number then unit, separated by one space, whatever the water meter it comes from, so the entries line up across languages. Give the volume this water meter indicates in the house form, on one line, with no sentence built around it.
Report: 84153.8752 m³
